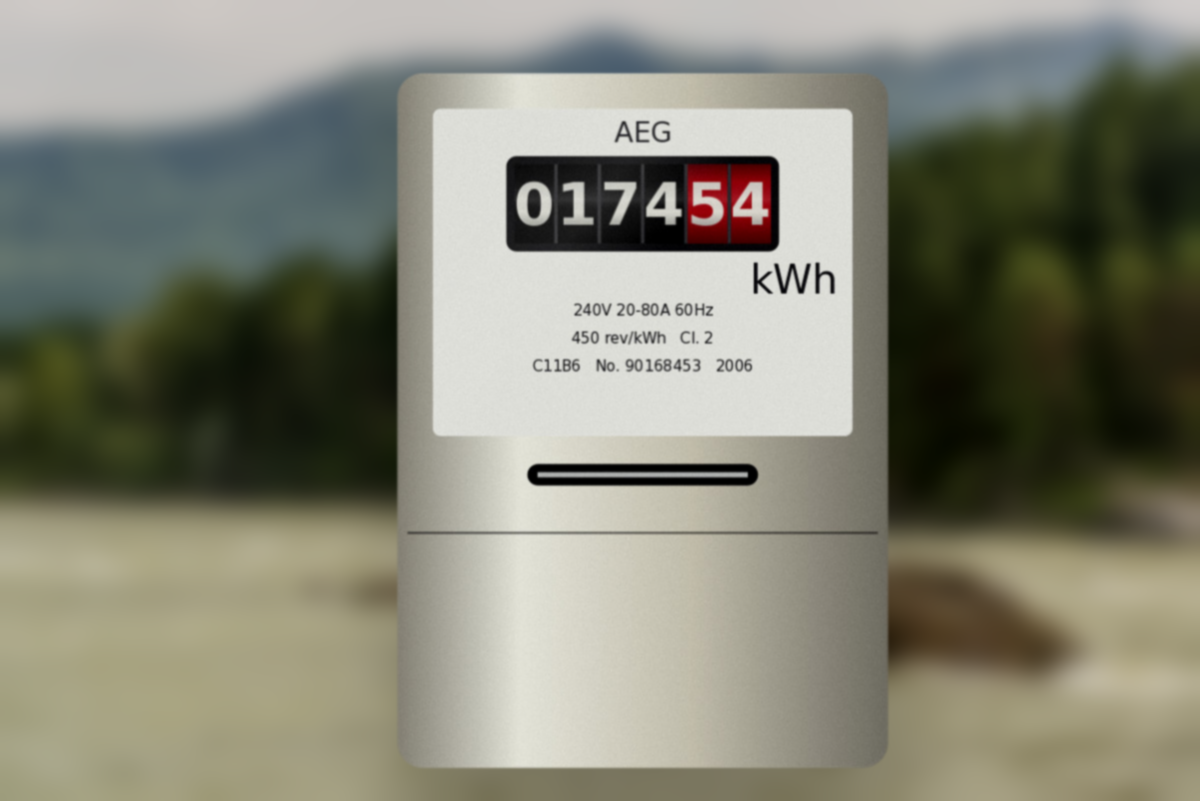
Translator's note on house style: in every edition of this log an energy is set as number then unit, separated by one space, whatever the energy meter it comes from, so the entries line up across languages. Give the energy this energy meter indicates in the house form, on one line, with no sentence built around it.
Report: 174.54 kWh
